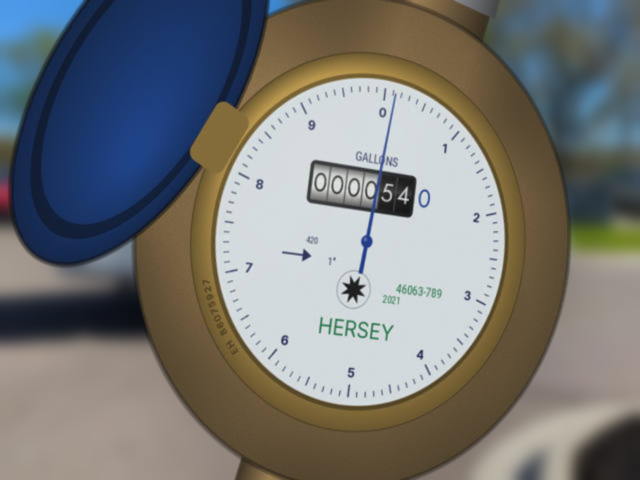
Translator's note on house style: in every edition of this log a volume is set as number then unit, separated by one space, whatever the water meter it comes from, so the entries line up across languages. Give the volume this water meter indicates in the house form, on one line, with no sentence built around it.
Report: 540.1 gal
